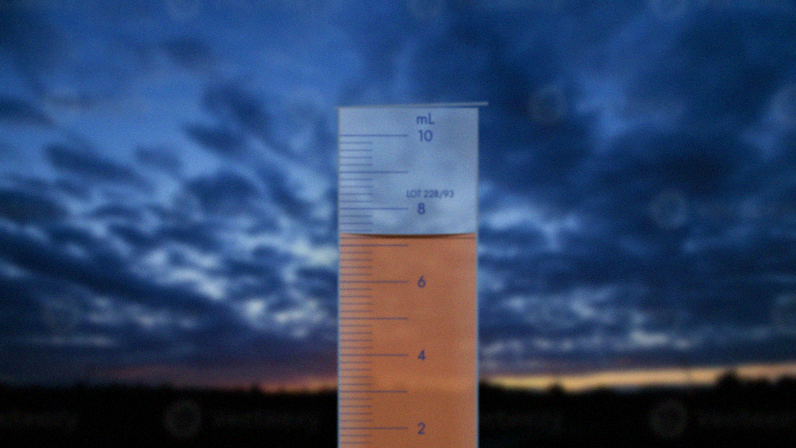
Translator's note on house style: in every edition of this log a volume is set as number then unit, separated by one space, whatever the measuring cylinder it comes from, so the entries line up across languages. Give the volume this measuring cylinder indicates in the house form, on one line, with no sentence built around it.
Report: 7.2 mL
